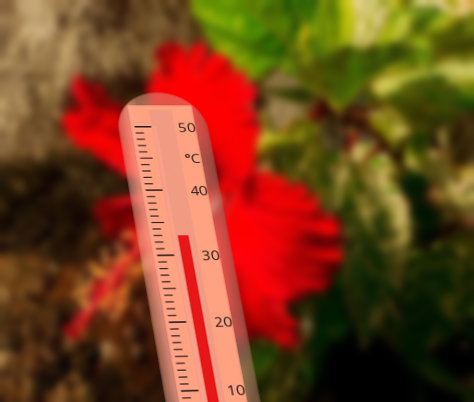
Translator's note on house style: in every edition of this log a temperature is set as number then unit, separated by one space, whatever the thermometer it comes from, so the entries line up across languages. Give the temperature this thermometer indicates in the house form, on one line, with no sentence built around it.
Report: 33 °C
